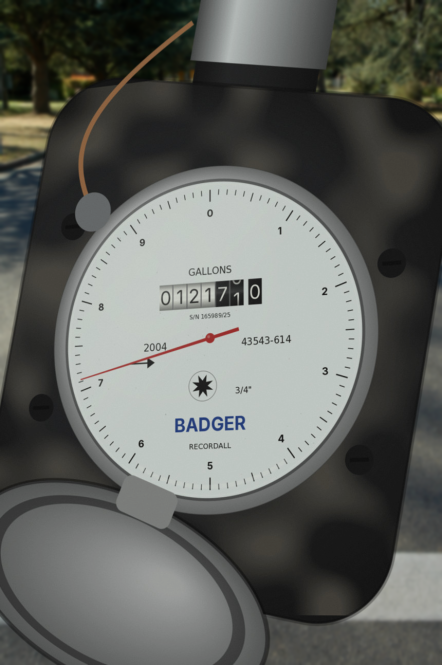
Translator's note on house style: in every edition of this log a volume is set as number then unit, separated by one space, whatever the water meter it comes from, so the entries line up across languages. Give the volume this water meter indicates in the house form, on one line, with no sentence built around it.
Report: 121707.1 gal
